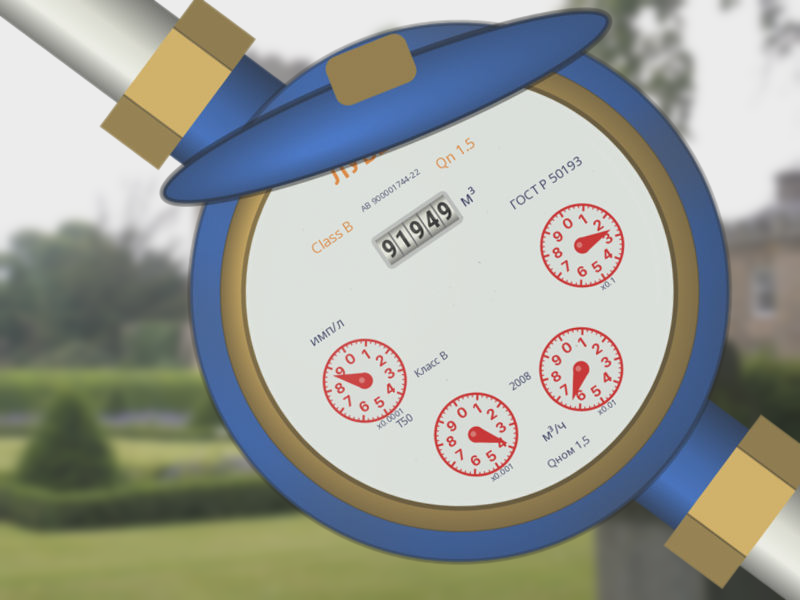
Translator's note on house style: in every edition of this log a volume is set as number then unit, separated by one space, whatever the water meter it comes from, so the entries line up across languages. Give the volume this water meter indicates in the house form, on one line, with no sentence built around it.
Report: 91949.2638 m³
